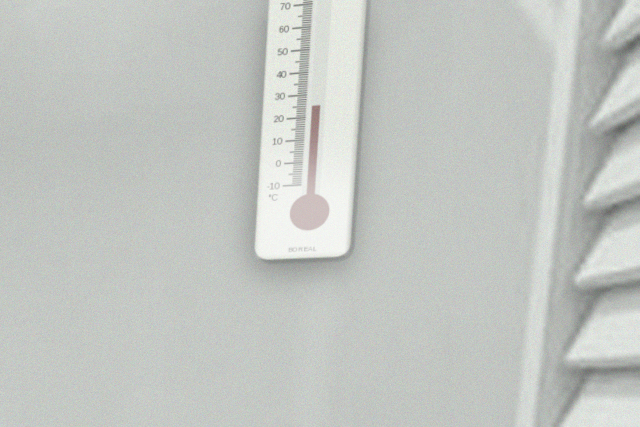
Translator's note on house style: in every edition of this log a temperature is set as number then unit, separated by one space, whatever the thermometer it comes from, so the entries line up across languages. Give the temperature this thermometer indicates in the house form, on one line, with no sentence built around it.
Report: 25 °C
